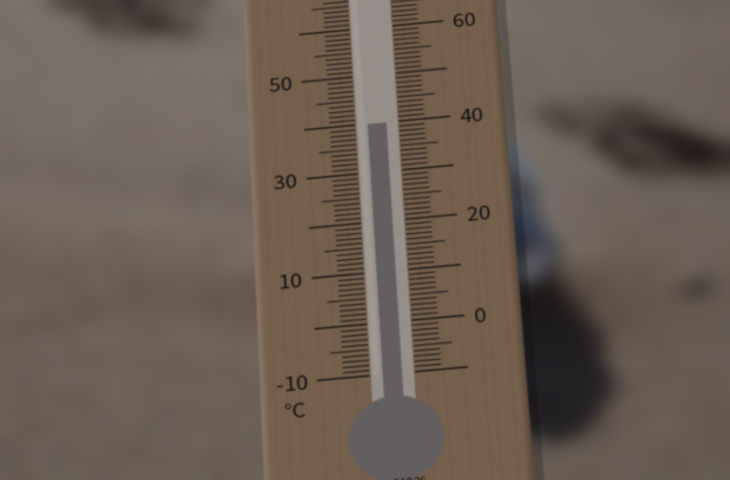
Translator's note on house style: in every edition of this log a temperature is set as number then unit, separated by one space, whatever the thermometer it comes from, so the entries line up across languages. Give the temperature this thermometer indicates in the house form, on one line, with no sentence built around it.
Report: 40 °C
